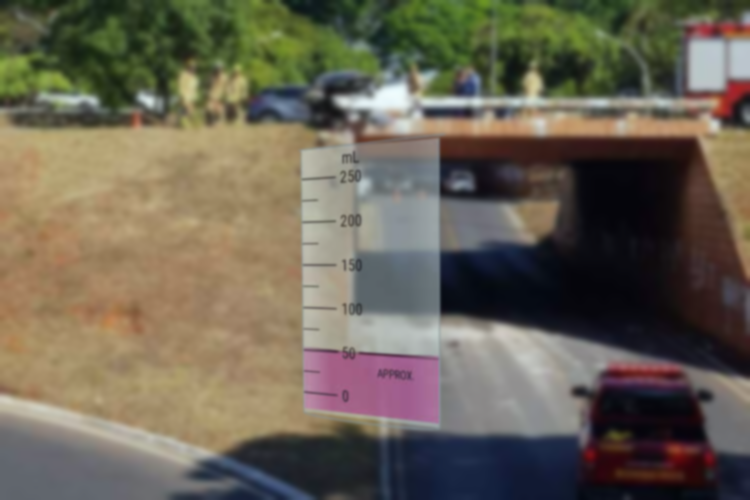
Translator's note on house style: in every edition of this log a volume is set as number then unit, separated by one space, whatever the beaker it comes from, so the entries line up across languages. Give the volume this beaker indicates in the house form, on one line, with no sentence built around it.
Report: 50 mL
